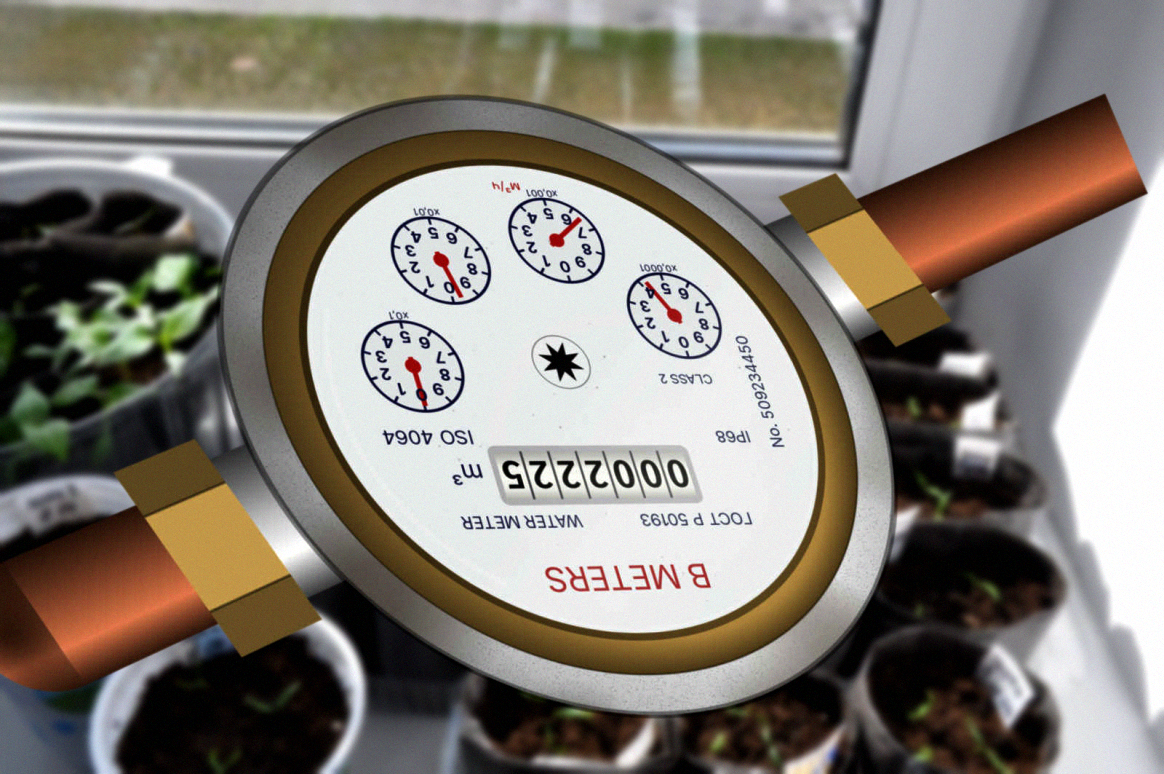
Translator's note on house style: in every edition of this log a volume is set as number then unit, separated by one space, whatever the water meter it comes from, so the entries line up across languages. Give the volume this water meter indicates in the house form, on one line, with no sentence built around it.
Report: 2224.9964 m³
